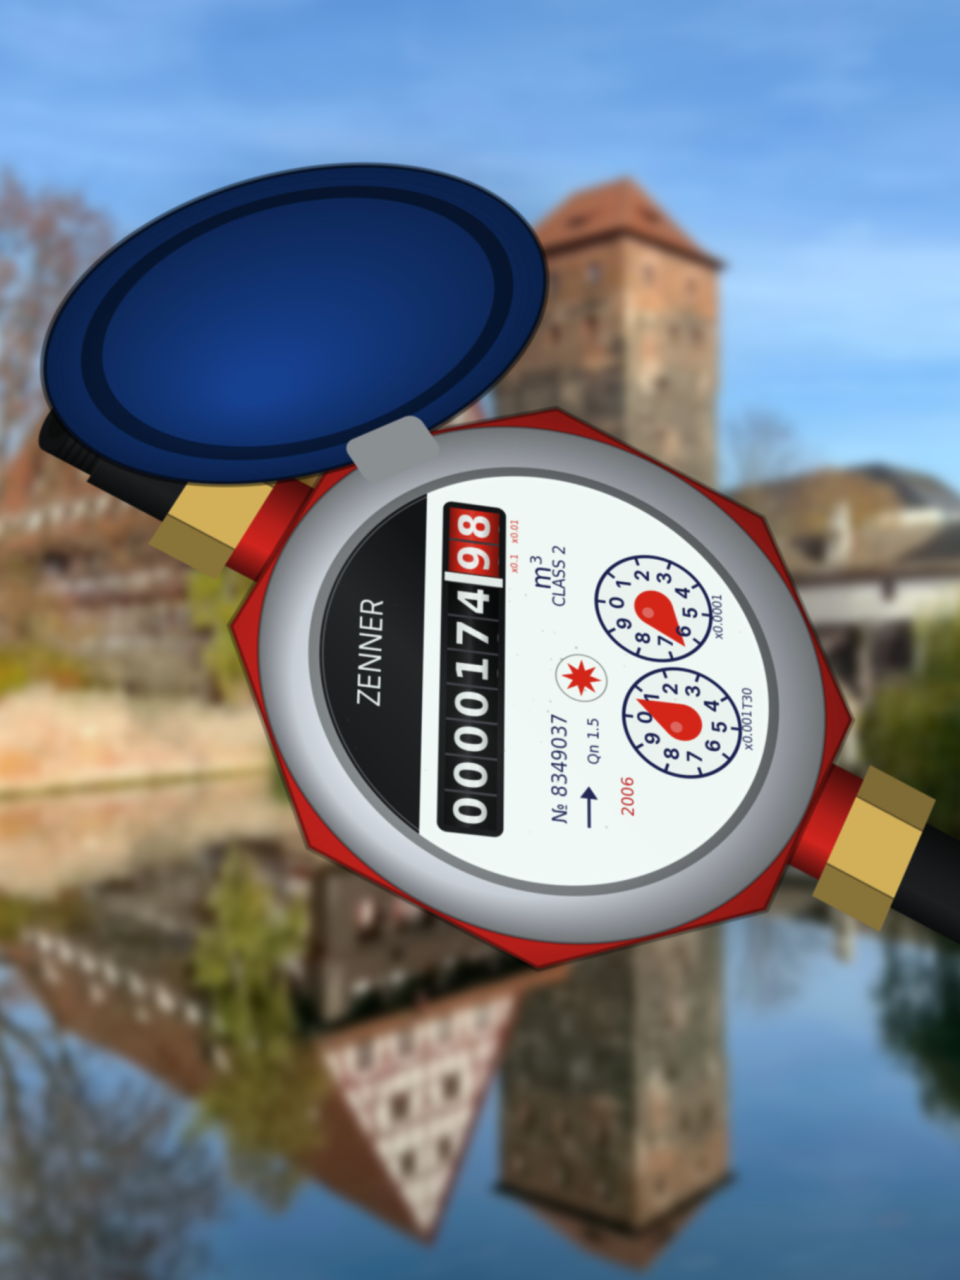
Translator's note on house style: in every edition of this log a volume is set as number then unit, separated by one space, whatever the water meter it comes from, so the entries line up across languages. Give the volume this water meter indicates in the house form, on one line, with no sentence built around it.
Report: 174.9806 m³
